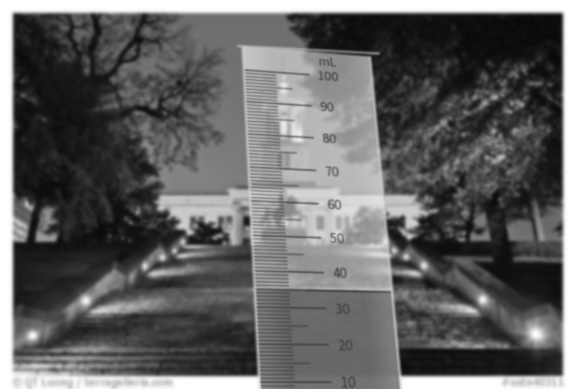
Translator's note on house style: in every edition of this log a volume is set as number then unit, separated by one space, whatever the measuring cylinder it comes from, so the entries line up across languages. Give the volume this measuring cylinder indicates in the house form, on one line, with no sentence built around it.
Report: 35 mL
